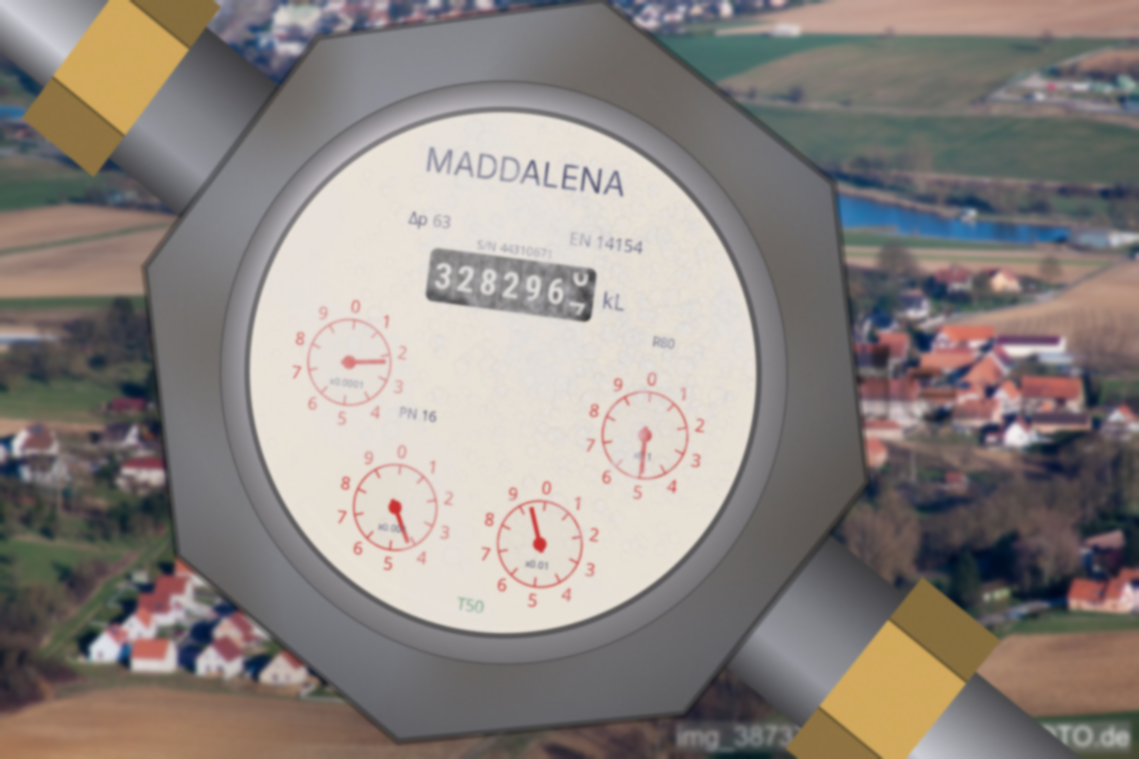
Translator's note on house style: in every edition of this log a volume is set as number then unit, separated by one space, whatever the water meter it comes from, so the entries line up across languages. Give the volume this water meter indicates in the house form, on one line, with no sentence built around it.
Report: 3282966.4942 kL
